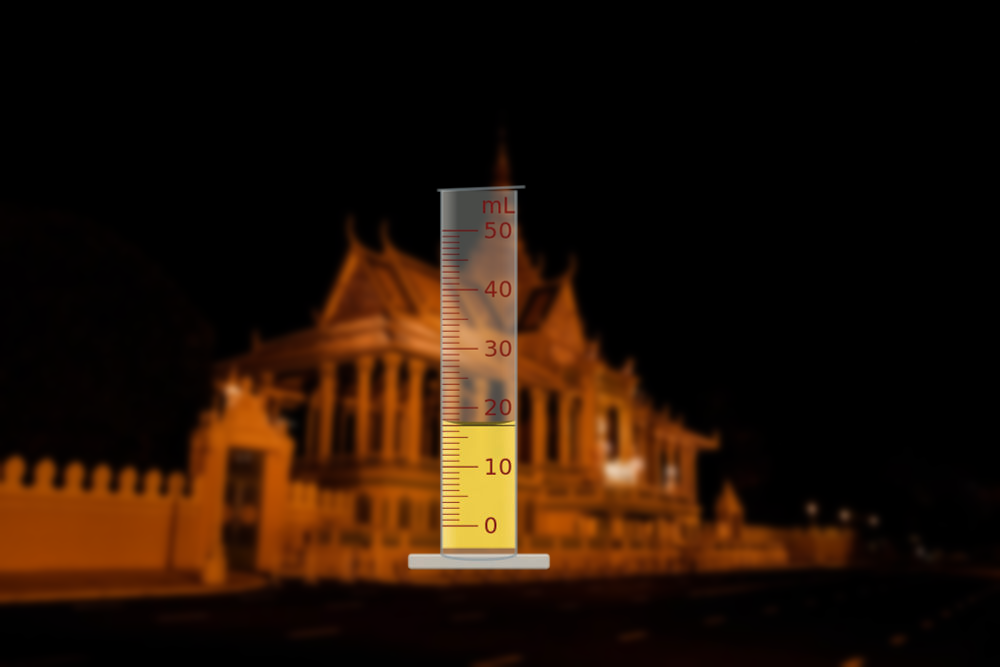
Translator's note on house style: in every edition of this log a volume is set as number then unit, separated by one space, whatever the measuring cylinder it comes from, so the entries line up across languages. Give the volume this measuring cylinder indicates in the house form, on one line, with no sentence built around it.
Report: 17 mL
